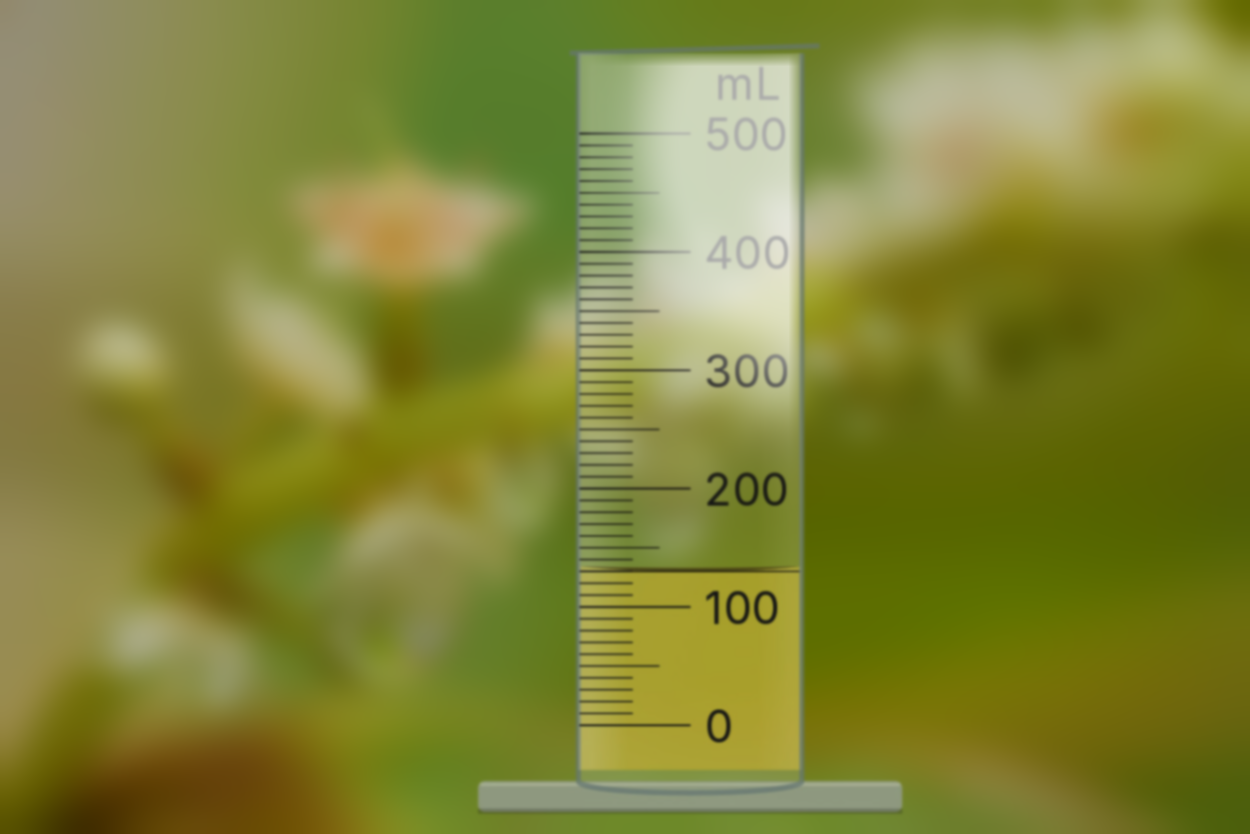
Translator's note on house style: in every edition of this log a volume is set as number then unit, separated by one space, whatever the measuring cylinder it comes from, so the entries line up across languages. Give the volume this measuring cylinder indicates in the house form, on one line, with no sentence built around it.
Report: 130 mL
